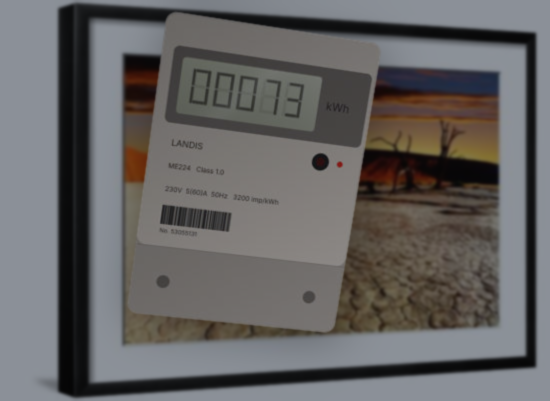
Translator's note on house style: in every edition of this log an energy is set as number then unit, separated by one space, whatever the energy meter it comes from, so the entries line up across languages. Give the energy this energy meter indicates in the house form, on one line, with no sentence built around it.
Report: 73 kWh
